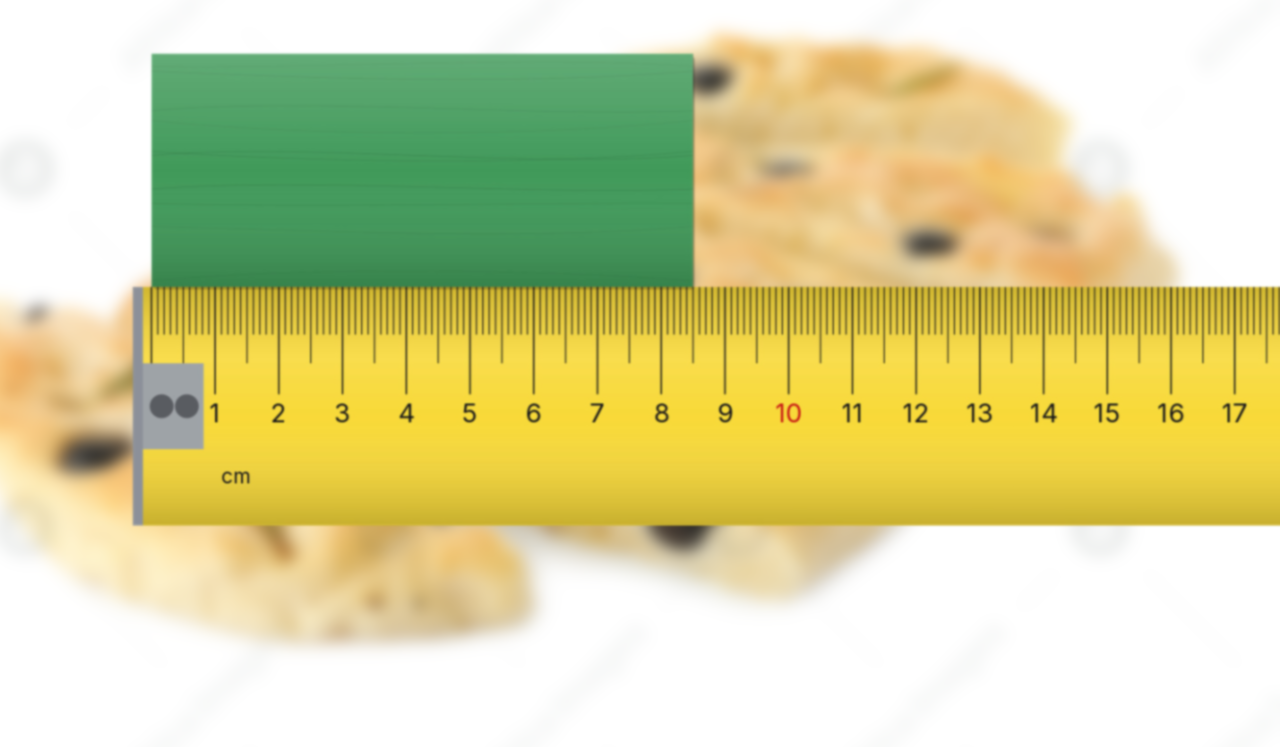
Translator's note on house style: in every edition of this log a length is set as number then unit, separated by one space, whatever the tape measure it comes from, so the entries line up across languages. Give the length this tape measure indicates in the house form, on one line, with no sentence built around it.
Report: 8.5 cm
